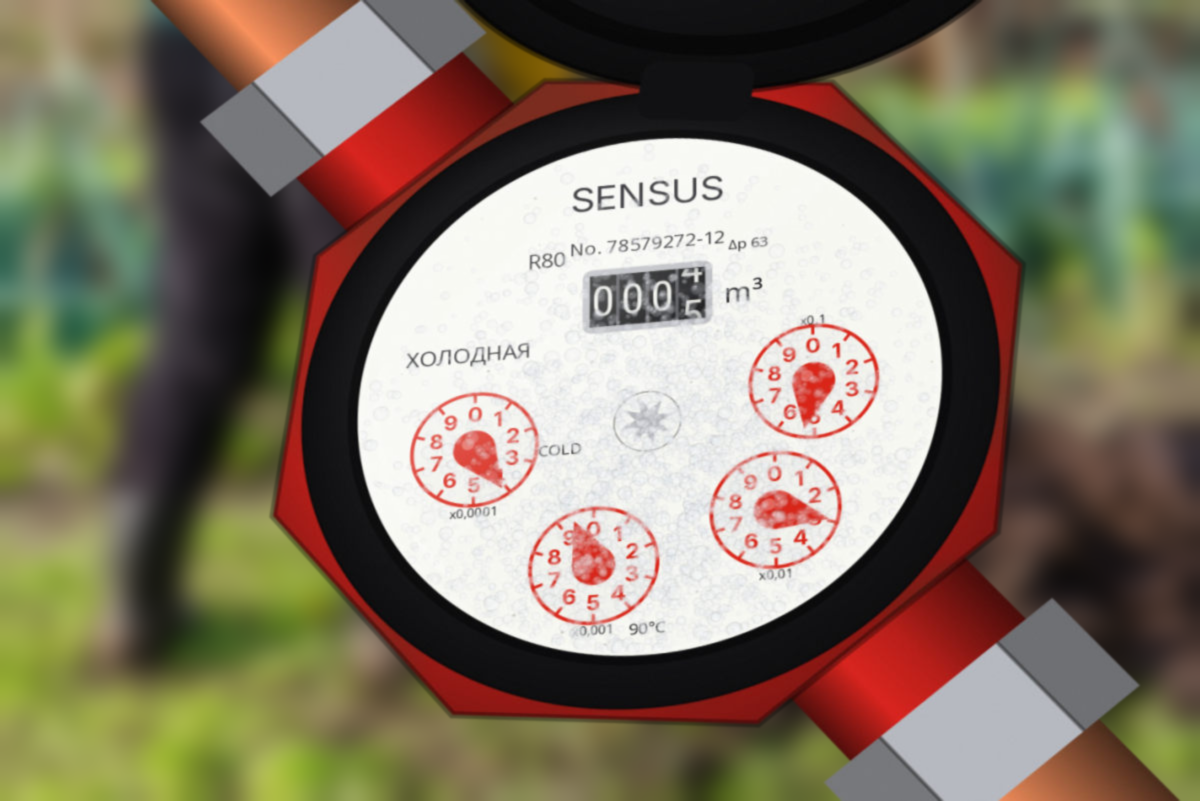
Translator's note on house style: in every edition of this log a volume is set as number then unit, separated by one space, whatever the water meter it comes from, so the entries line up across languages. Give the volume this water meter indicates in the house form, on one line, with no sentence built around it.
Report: 4.5294 m³
